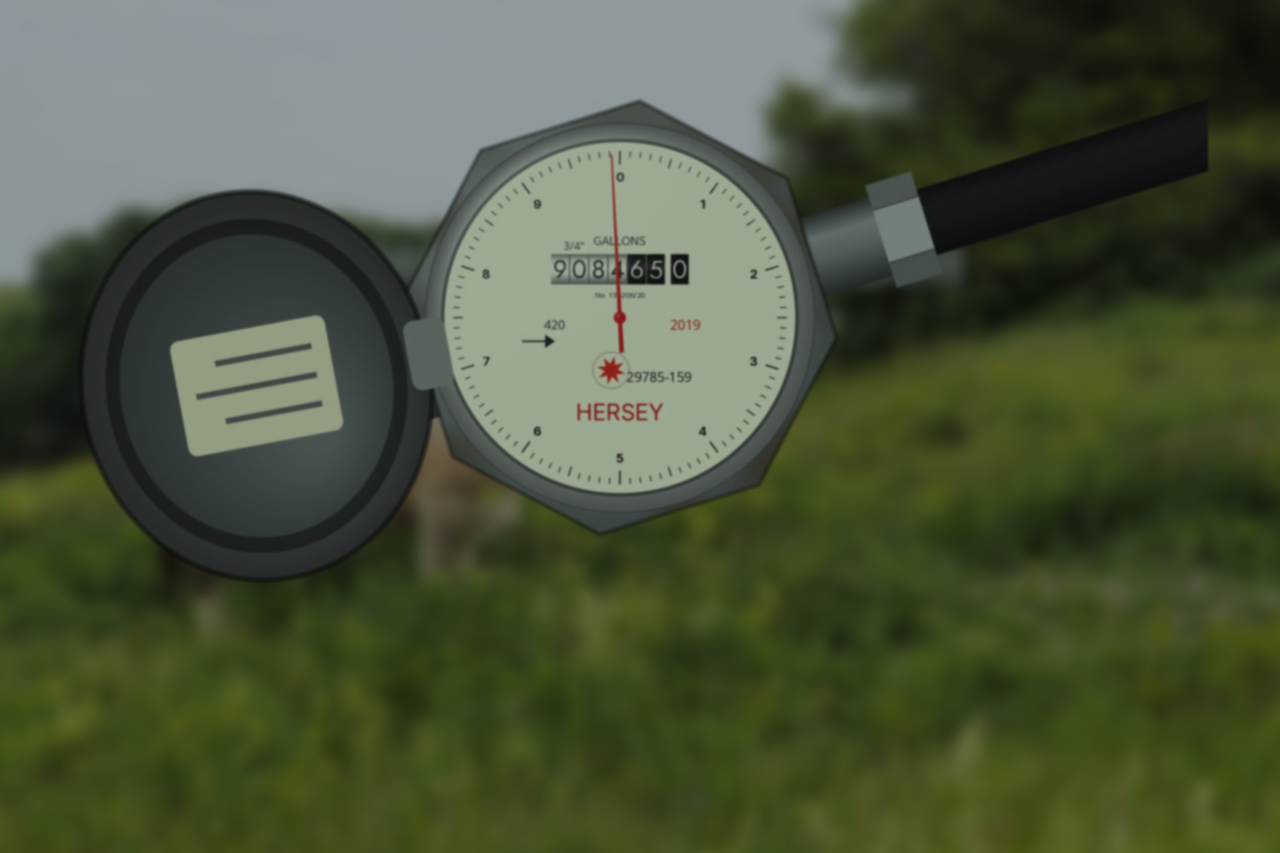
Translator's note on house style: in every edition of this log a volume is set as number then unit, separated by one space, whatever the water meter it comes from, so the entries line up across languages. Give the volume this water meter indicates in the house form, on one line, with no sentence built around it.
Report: 9084649.9 gal
